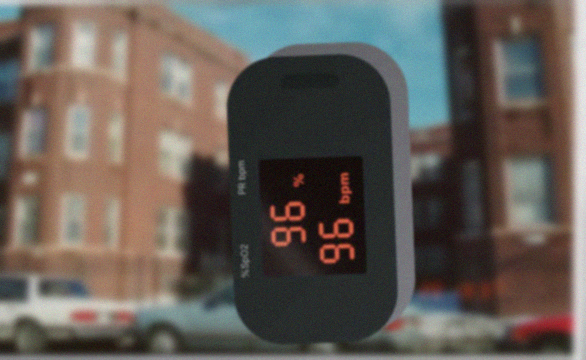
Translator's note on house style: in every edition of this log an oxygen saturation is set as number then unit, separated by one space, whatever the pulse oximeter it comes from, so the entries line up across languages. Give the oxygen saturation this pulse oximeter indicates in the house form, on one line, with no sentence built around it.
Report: 96 %
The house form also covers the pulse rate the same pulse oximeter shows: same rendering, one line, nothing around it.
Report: 96 bpm
